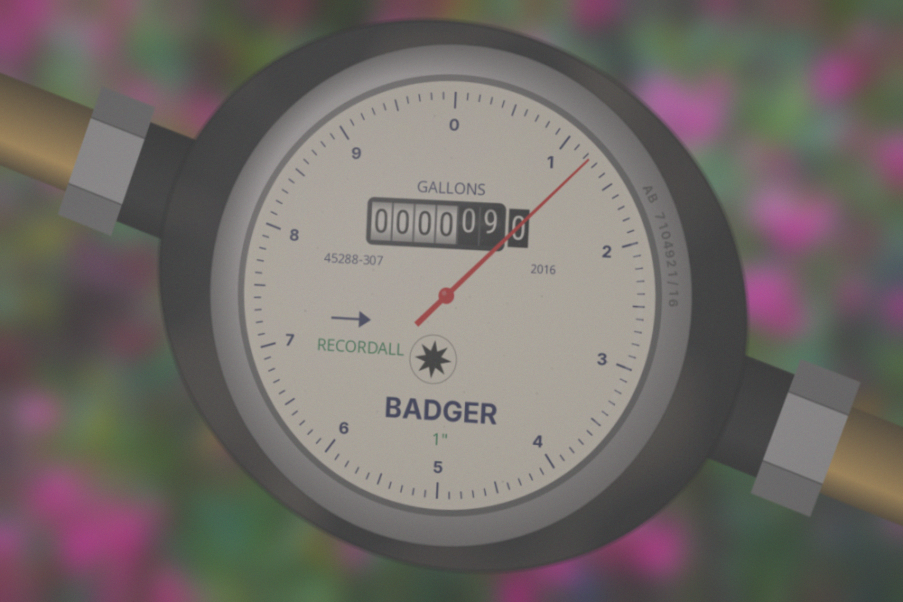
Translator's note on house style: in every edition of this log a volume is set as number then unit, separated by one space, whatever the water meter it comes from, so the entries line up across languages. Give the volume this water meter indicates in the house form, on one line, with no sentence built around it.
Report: 91.2 gal
